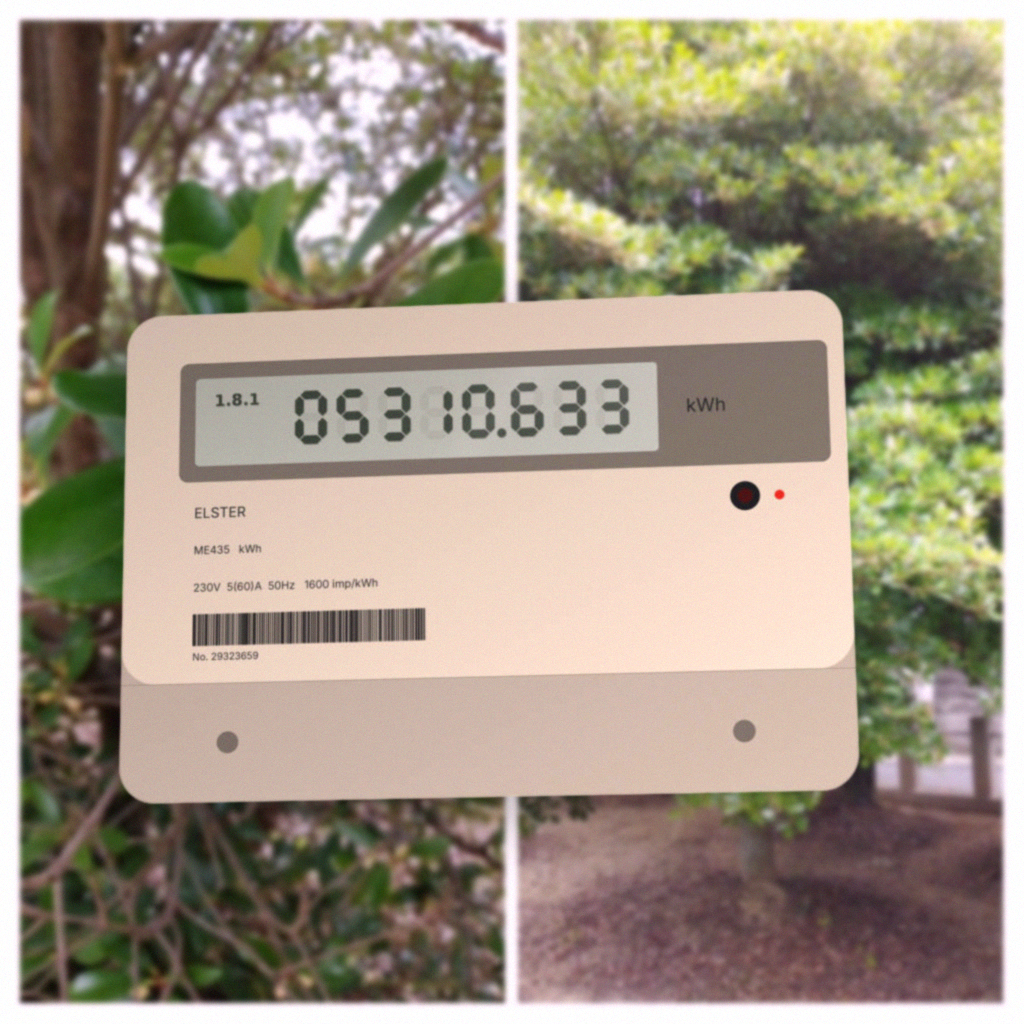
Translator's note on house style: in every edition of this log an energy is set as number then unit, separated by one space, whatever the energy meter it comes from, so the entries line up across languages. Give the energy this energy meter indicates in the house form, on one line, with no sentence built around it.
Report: 5310.633 kWh
